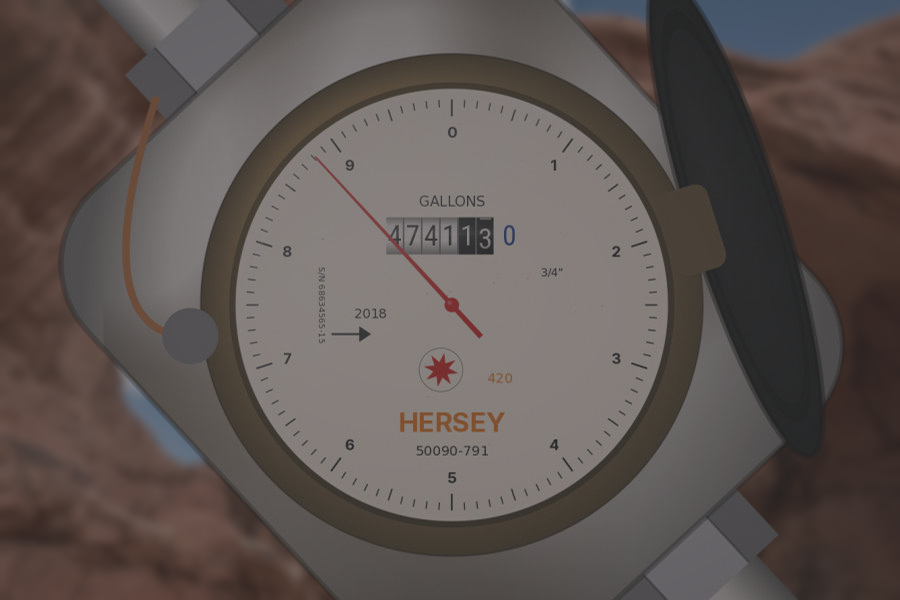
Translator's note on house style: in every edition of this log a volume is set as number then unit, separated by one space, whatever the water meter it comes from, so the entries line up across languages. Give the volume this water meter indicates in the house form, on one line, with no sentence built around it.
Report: 4741128.8 gal
